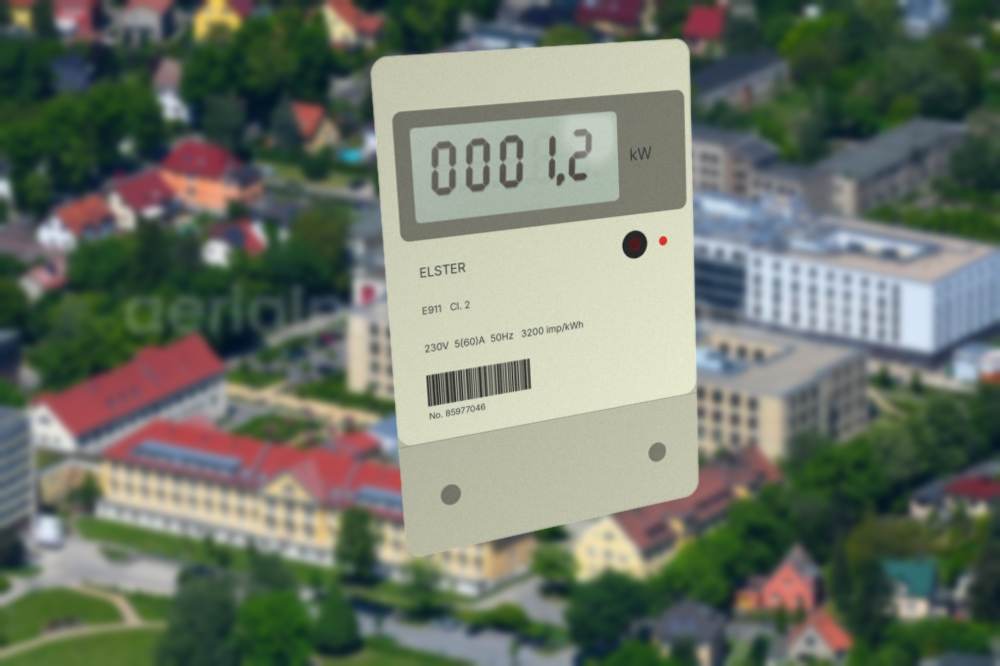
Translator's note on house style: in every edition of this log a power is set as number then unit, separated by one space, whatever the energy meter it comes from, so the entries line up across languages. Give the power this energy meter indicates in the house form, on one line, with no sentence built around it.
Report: 1.2 kW
